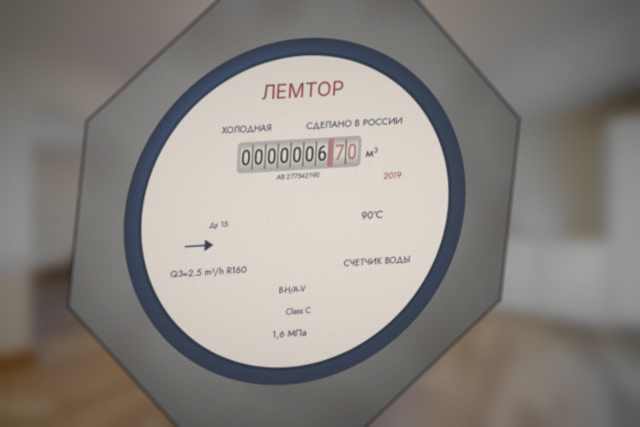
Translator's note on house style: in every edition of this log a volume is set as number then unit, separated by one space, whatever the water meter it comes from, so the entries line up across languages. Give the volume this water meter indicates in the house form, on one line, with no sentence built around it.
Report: 6.70 m³
